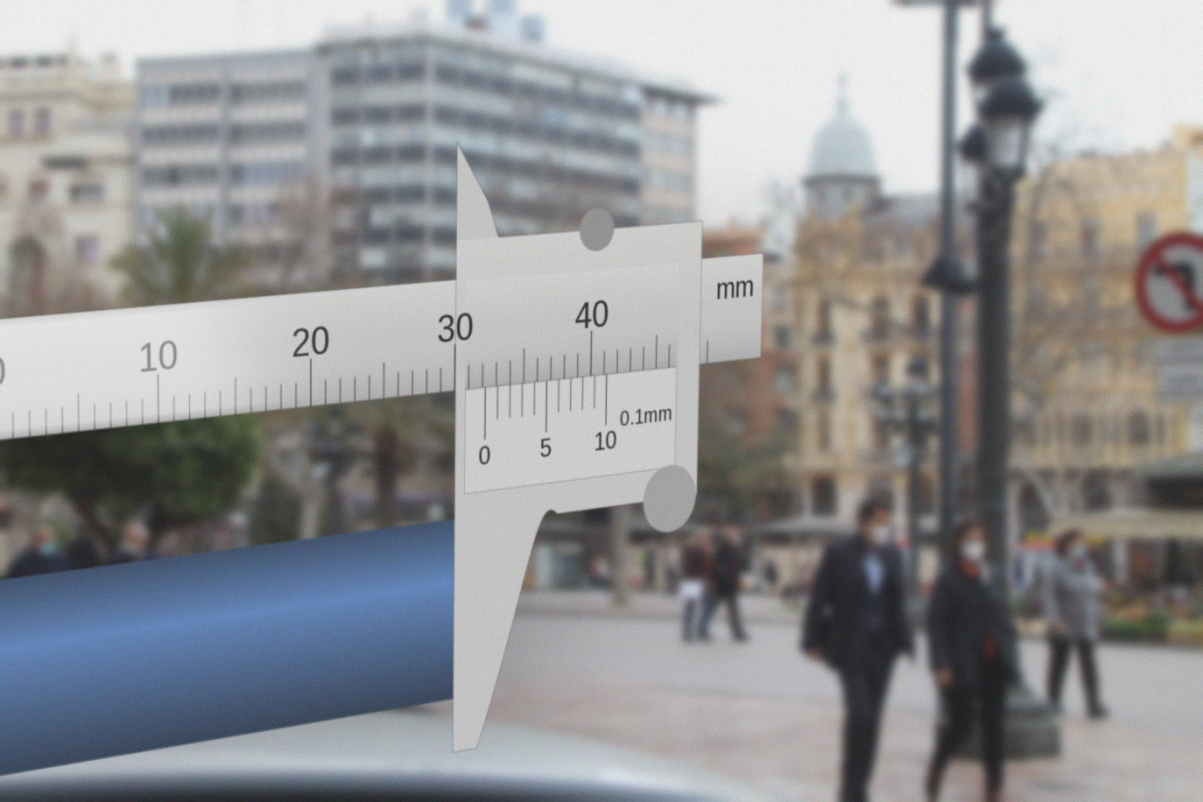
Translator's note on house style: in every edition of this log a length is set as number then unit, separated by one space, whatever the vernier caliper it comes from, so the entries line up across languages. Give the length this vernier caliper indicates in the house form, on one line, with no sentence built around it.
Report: 32.2 mm
